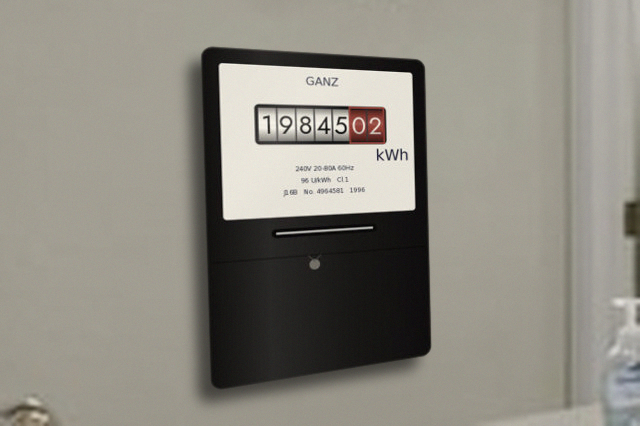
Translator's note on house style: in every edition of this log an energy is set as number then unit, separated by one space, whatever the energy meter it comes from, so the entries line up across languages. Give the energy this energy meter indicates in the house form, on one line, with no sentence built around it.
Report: 19845.02 kWh
